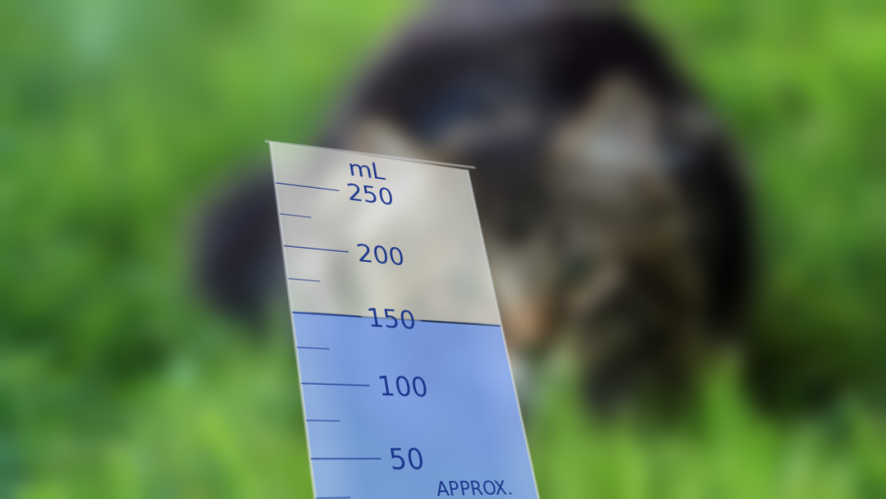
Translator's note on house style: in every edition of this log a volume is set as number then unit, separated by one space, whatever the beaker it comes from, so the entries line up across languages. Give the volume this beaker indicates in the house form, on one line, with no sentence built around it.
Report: 150 mL
